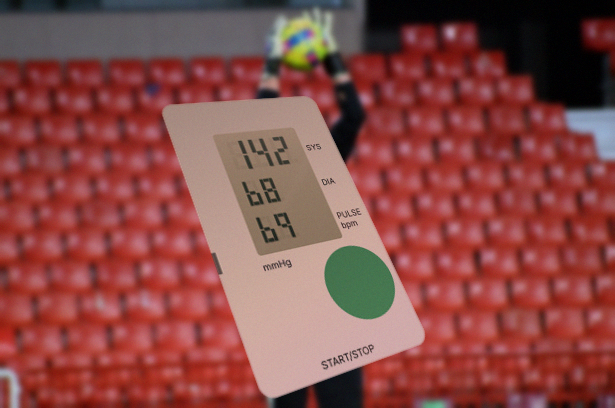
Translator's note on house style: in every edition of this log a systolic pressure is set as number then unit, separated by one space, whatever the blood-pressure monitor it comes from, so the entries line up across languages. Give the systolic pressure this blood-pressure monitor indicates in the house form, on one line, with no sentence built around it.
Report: 142 mmHg
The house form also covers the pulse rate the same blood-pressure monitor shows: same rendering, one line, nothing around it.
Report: 69 bpm
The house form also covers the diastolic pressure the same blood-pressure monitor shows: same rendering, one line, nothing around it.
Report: 68 mmHg
